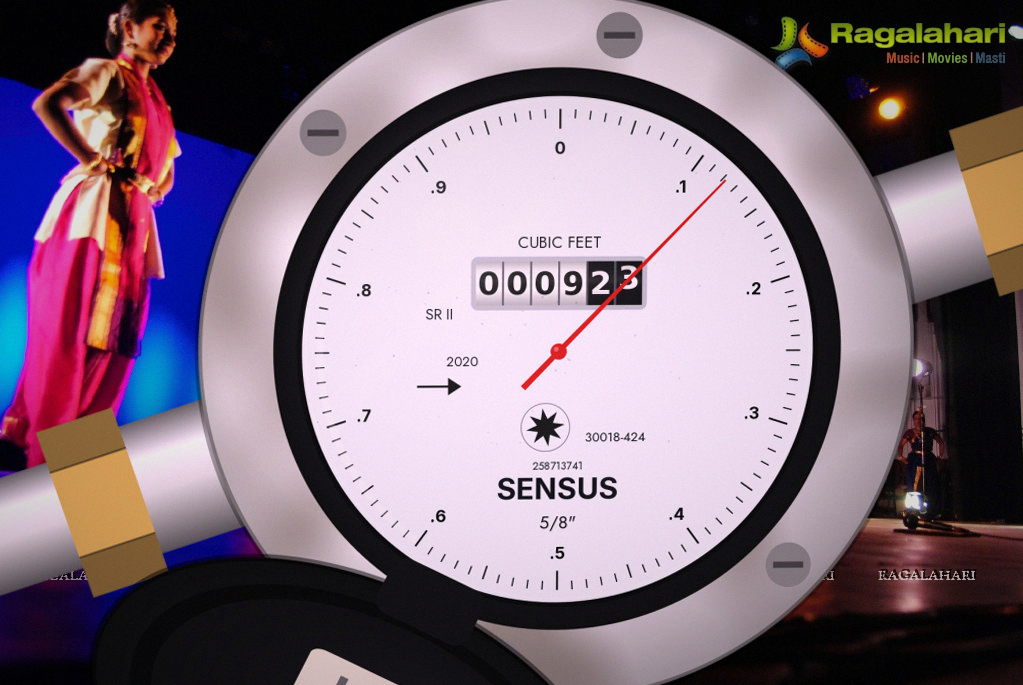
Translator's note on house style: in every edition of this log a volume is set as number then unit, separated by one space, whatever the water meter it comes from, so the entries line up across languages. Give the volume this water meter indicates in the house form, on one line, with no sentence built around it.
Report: 923.12 ft³
